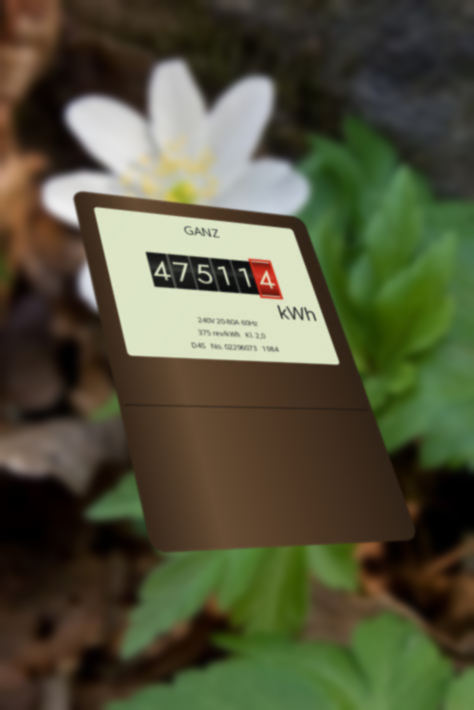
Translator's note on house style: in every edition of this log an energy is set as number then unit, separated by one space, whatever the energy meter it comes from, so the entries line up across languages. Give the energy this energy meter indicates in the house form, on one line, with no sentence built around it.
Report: 47511.4 kWh
